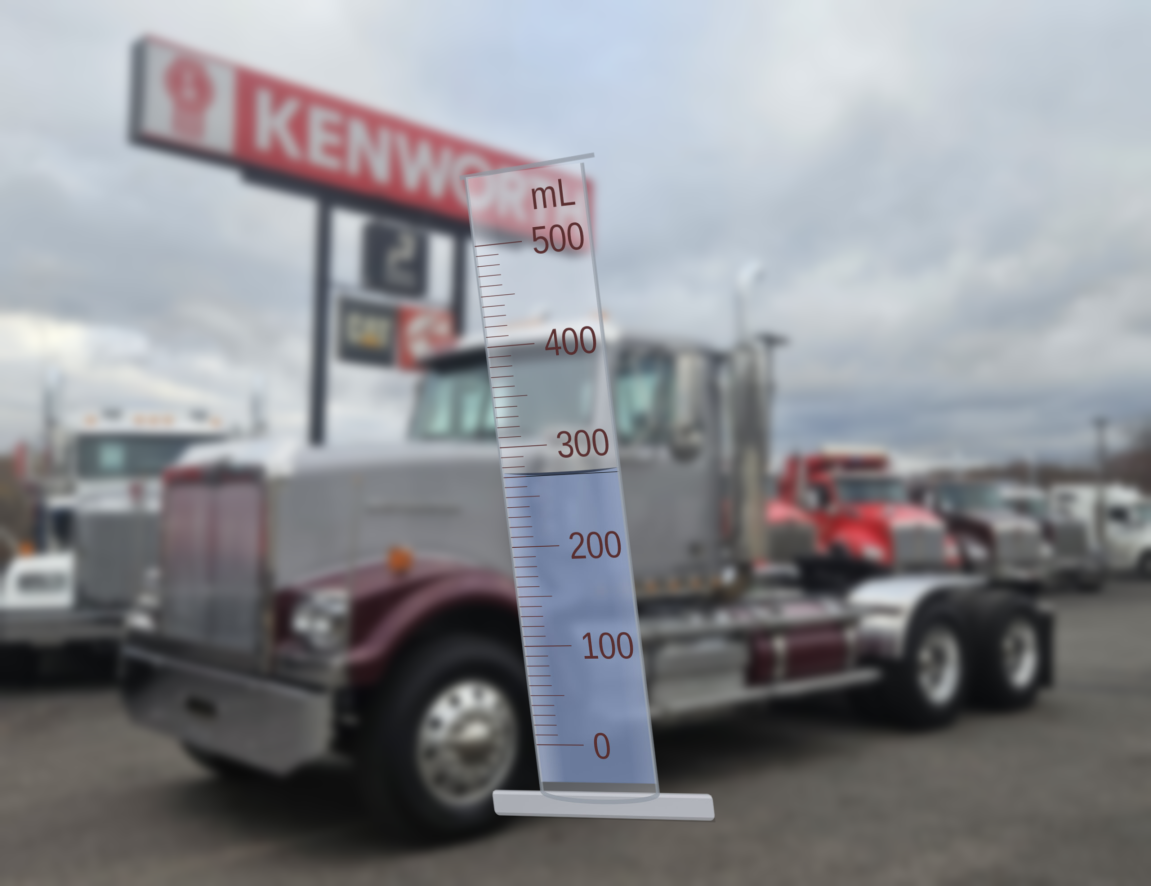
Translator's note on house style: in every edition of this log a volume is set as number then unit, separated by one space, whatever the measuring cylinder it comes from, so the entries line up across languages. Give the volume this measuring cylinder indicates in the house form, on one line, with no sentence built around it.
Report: 270 mL
